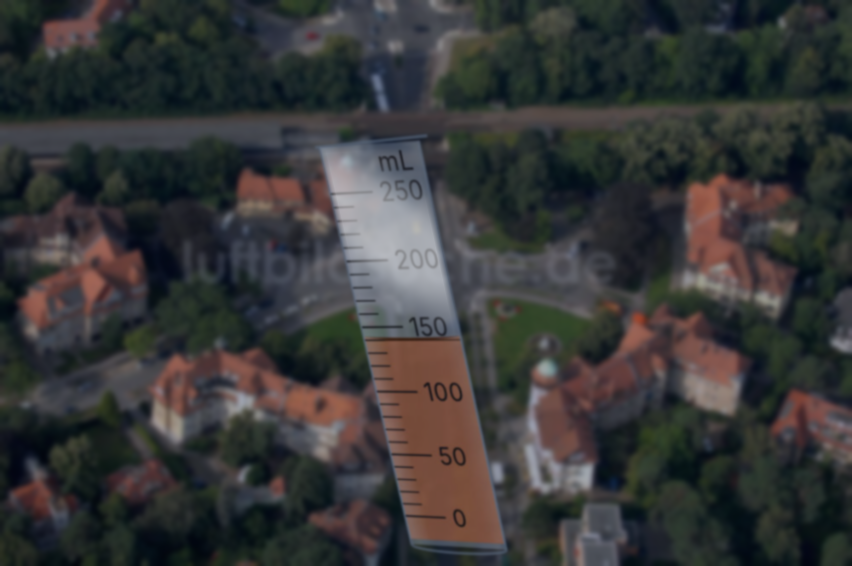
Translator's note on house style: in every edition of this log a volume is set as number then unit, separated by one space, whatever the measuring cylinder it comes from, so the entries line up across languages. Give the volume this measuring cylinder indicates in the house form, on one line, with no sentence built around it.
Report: 140 mL
